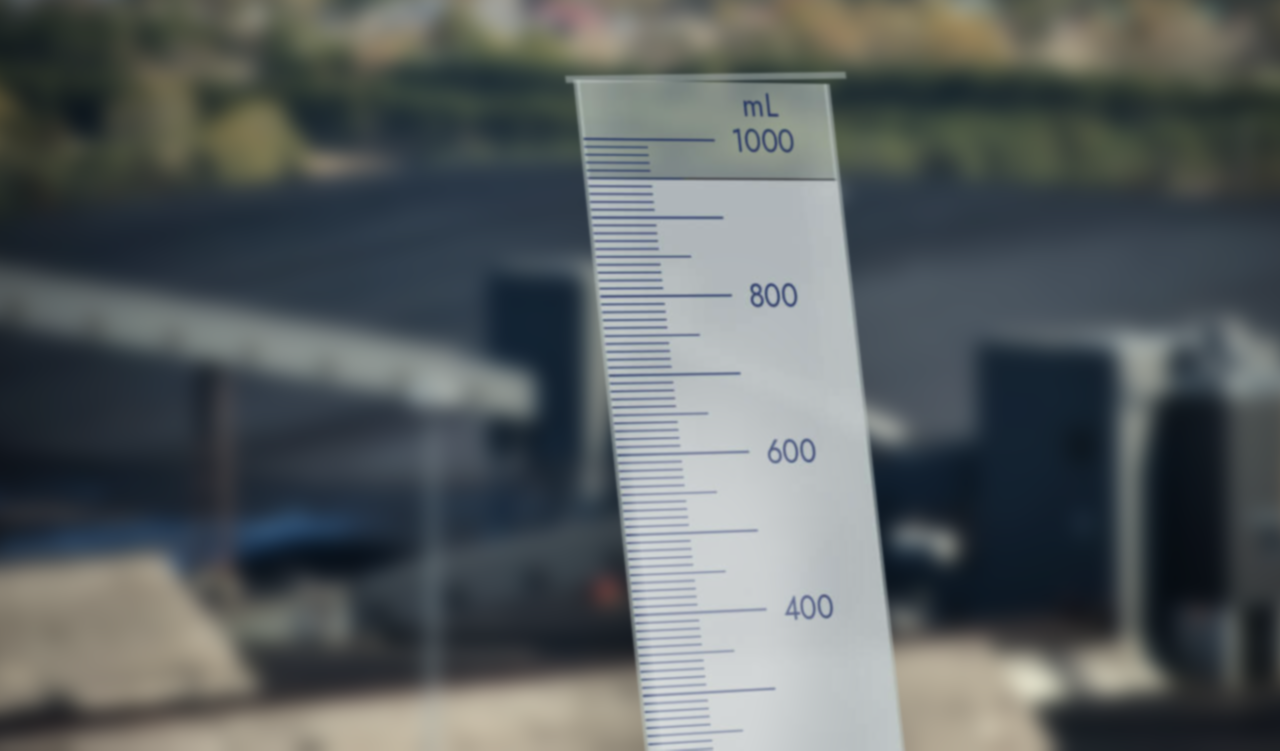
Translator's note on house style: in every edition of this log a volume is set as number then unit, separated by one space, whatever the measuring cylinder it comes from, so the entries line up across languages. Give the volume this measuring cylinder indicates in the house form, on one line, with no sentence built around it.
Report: 950 mL
